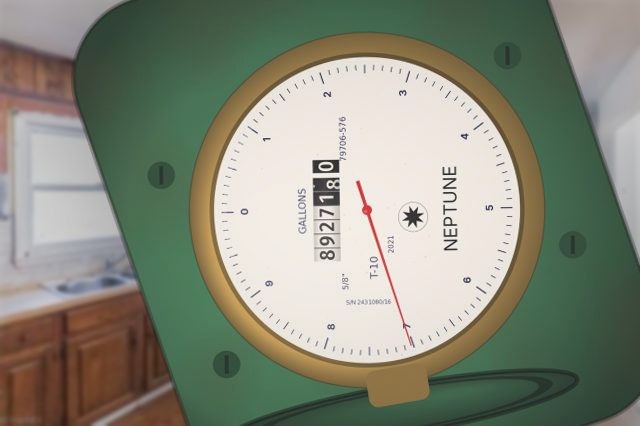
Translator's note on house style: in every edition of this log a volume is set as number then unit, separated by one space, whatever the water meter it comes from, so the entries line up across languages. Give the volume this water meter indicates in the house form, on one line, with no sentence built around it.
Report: 8927177.0 gal
